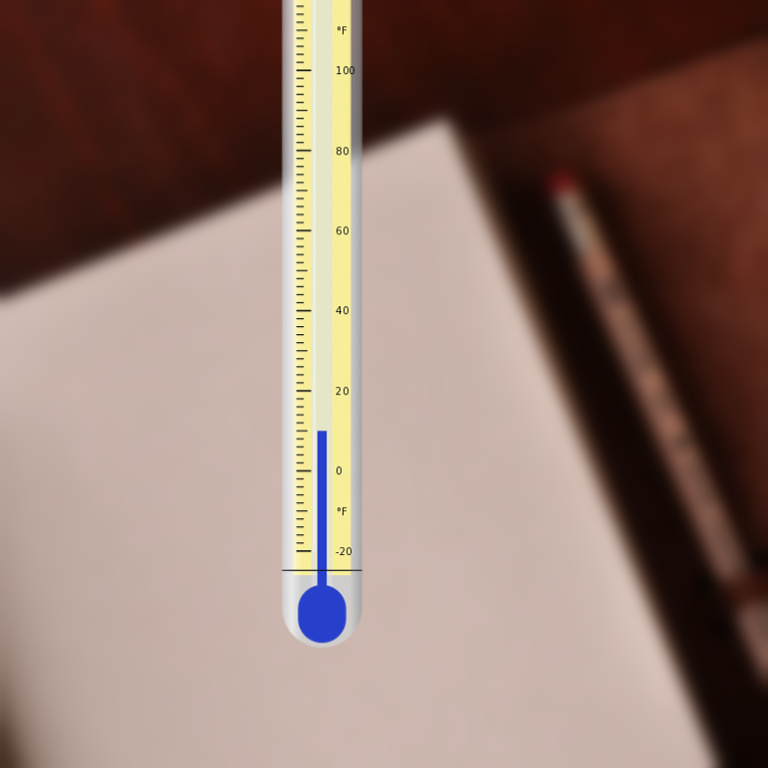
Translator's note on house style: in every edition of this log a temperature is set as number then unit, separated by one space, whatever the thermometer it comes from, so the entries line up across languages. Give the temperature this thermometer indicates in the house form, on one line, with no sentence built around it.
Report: 10 °F
